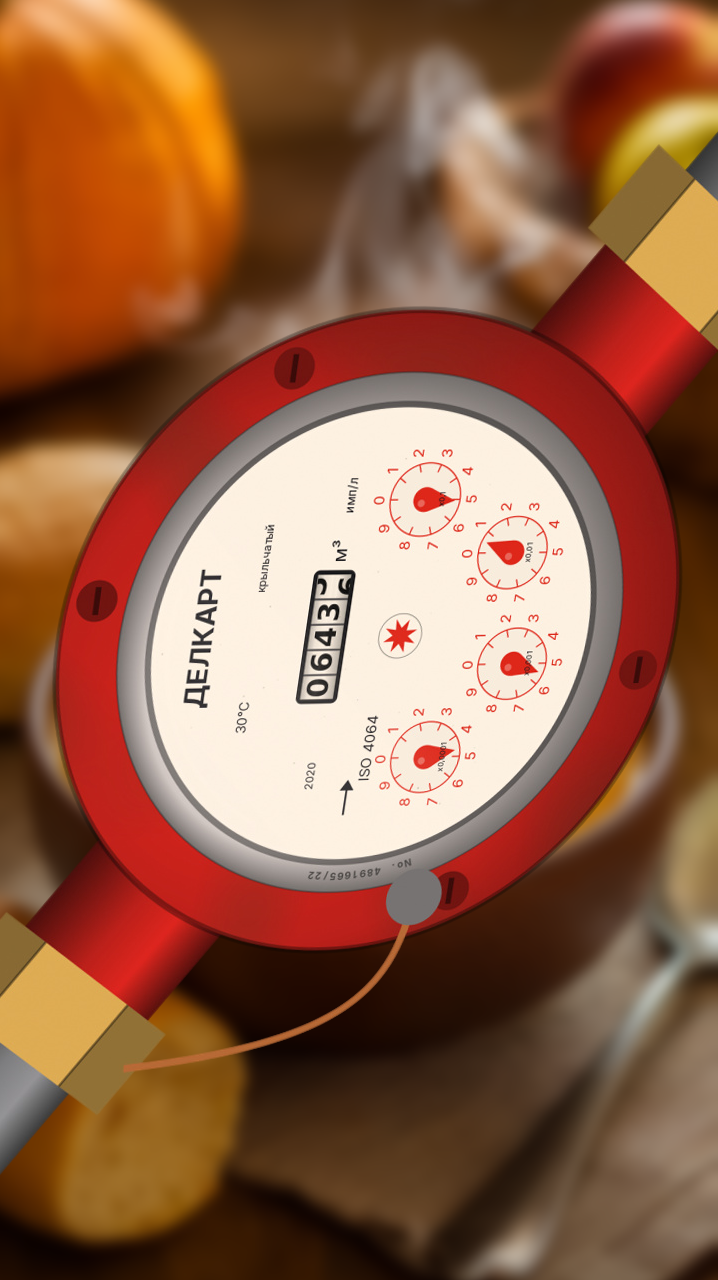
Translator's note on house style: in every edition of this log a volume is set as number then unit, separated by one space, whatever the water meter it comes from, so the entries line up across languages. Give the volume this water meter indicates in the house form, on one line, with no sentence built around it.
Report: 6435.5054 m³
